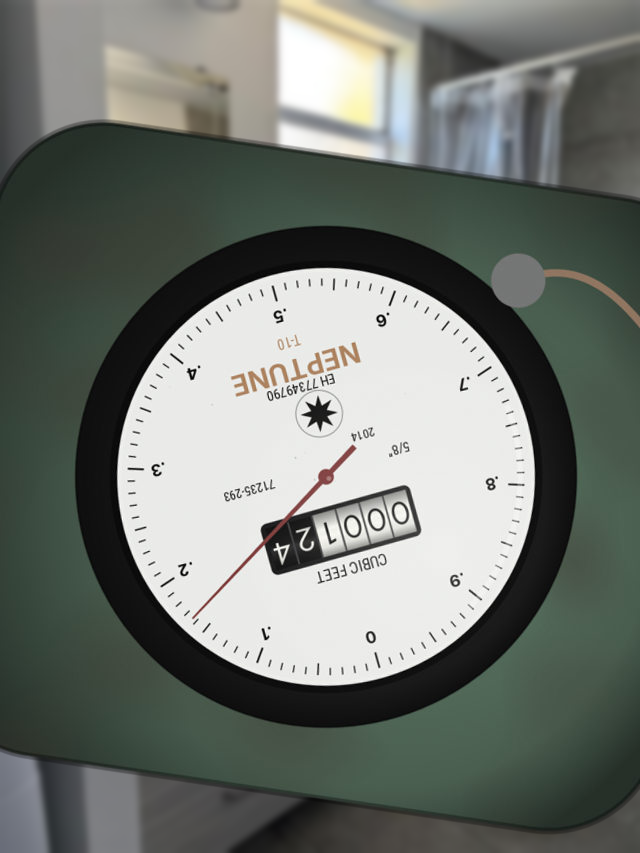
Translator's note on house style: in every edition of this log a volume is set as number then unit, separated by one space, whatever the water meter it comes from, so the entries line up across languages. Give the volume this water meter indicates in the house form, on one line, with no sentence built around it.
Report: 124.16 ft³
